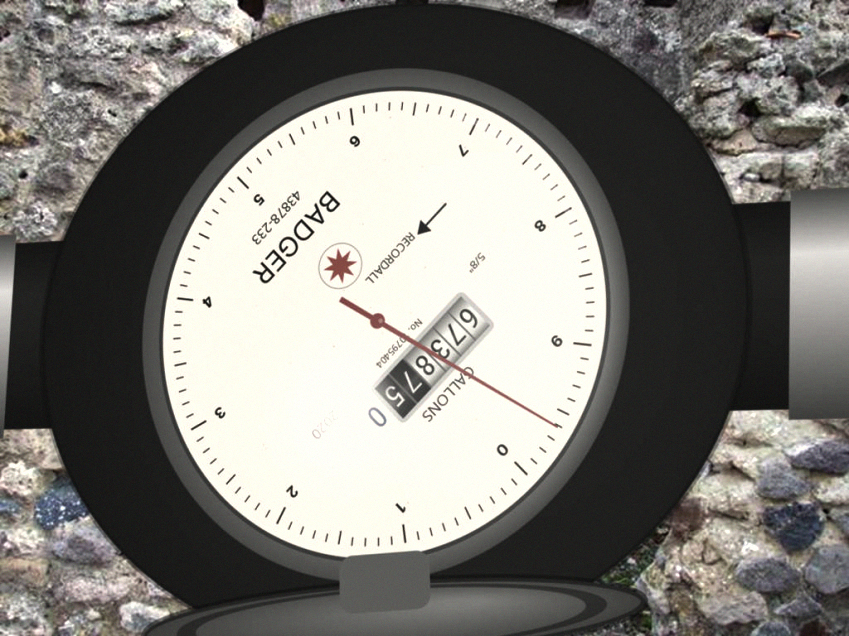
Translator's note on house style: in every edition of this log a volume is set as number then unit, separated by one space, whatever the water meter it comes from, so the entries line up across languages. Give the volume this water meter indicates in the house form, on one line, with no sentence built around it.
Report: 6738749.6 gal
